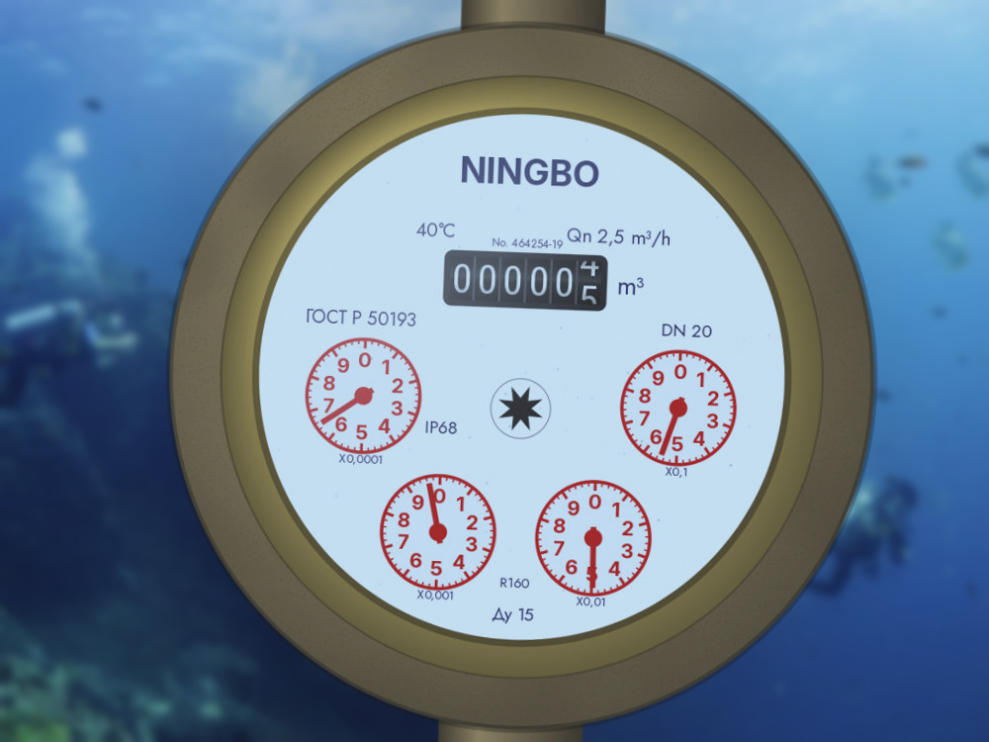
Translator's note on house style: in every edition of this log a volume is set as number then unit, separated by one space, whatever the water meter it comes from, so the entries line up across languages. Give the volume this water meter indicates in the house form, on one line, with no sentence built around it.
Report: 4.5496 m³
